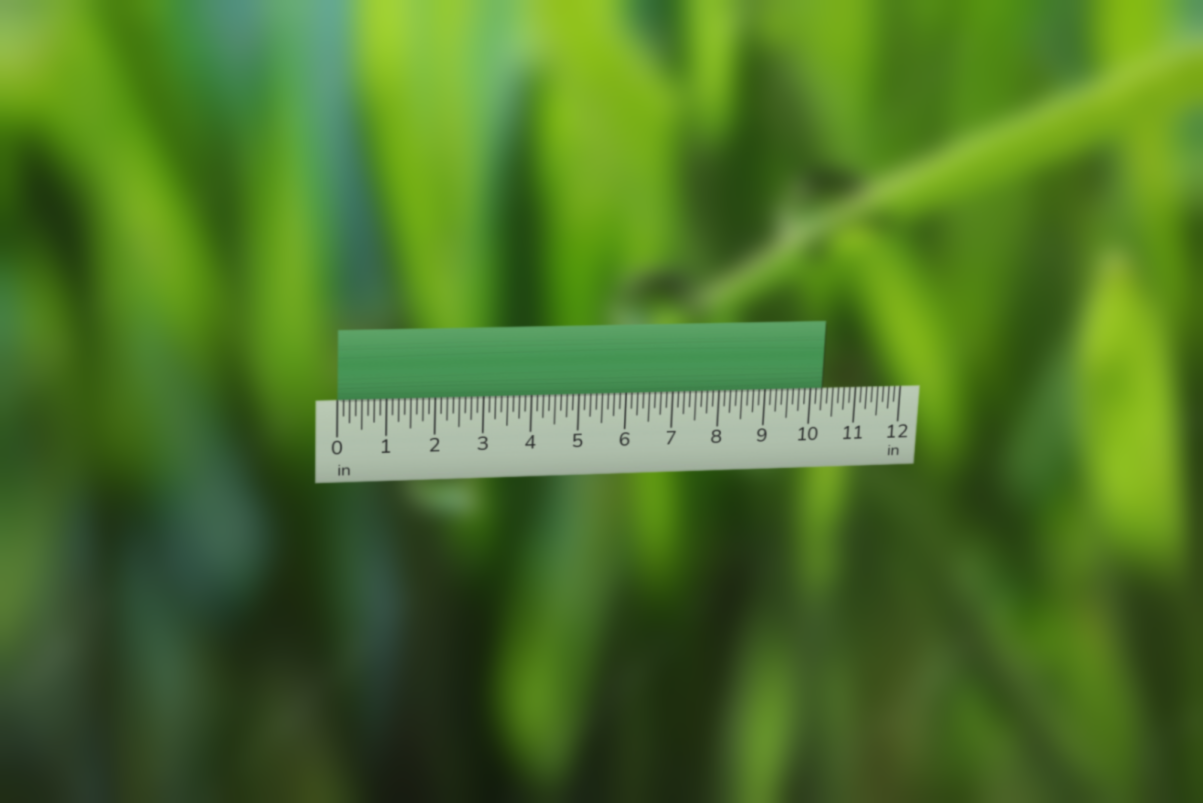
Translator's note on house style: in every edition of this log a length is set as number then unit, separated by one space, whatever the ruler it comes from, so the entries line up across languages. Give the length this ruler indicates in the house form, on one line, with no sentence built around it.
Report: 10.25 in
